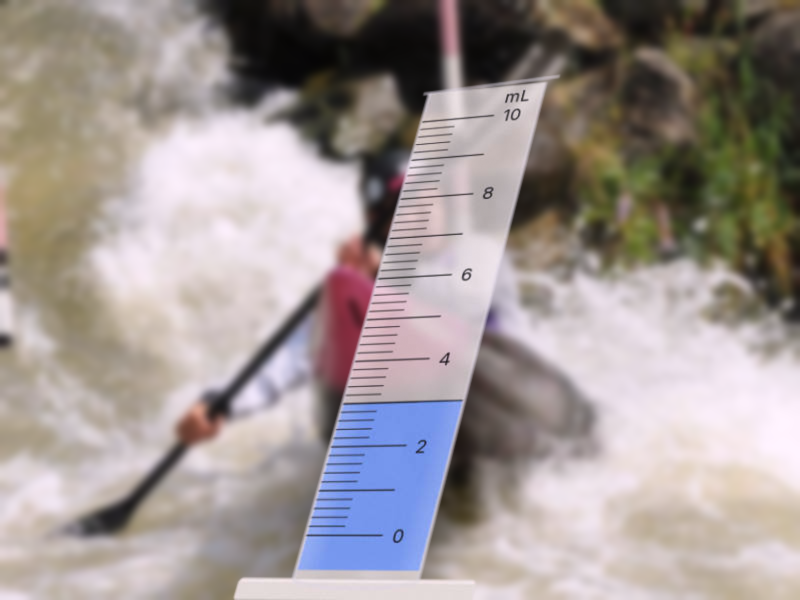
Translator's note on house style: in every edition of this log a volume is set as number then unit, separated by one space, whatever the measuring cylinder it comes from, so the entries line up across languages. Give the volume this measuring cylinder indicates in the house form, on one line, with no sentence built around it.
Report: 3 mL
